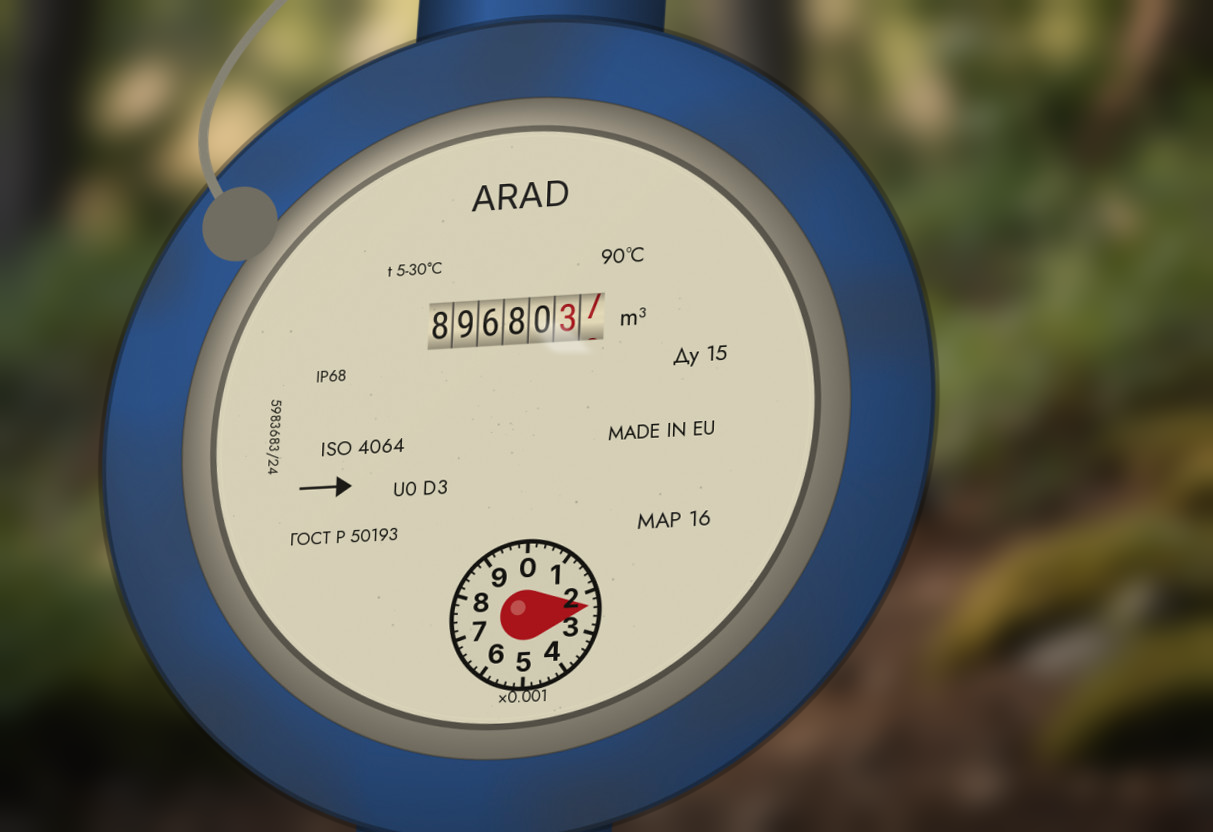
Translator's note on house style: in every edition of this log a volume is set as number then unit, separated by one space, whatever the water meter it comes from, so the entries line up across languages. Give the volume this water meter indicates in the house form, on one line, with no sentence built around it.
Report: 89680.372 m³
